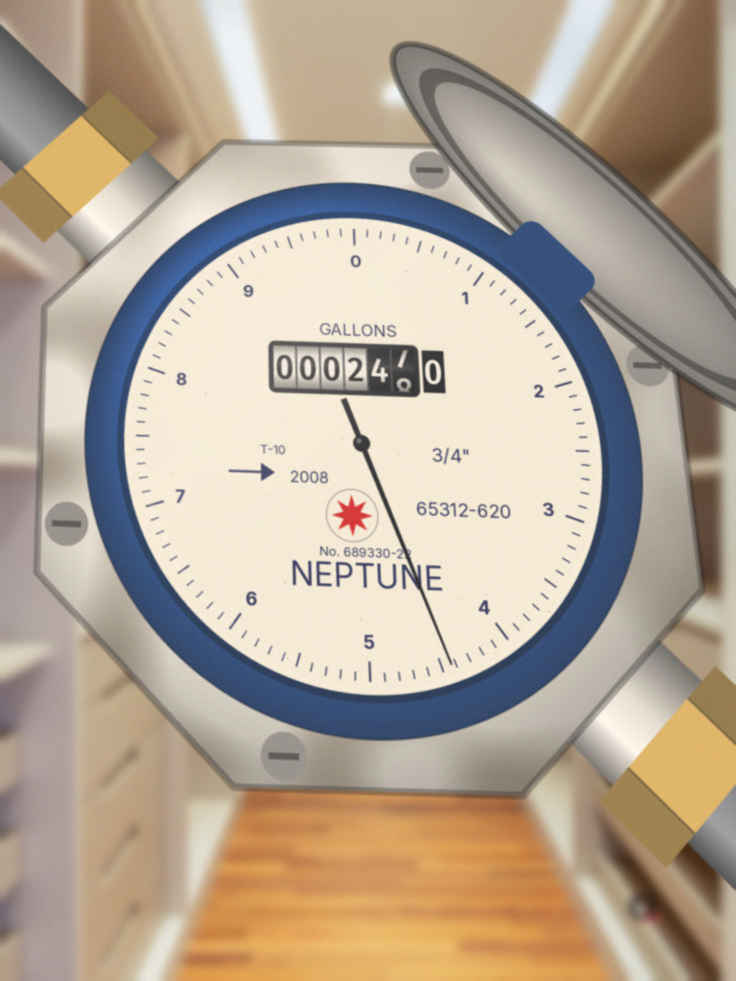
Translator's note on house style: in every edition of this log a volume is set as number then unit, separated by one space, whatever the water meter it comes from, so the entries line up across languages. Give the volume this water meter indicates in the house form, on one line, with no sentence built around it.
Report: 2474.4 gal
